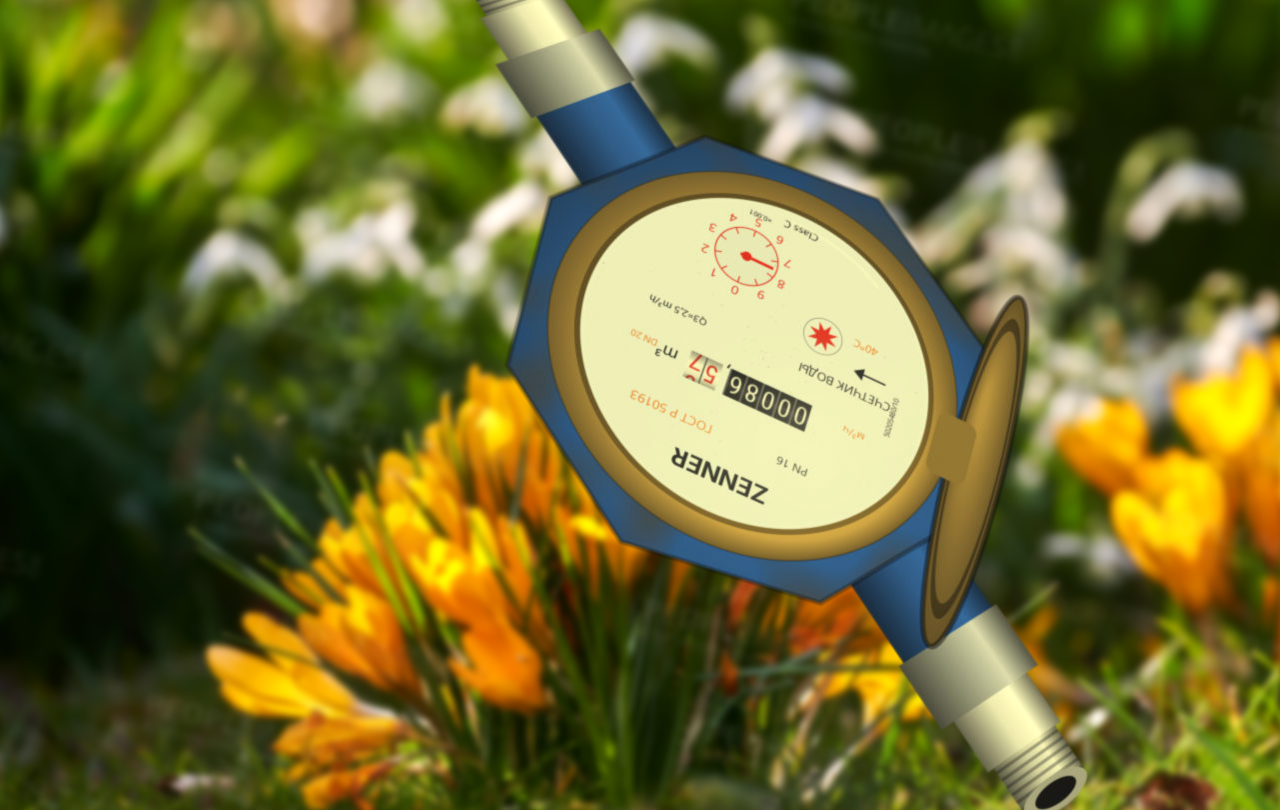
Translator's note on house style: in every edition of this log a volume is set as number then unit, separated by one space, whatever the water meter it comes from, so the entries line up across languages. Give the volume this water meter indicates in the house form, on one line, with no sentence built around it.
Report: 86.567 m³
